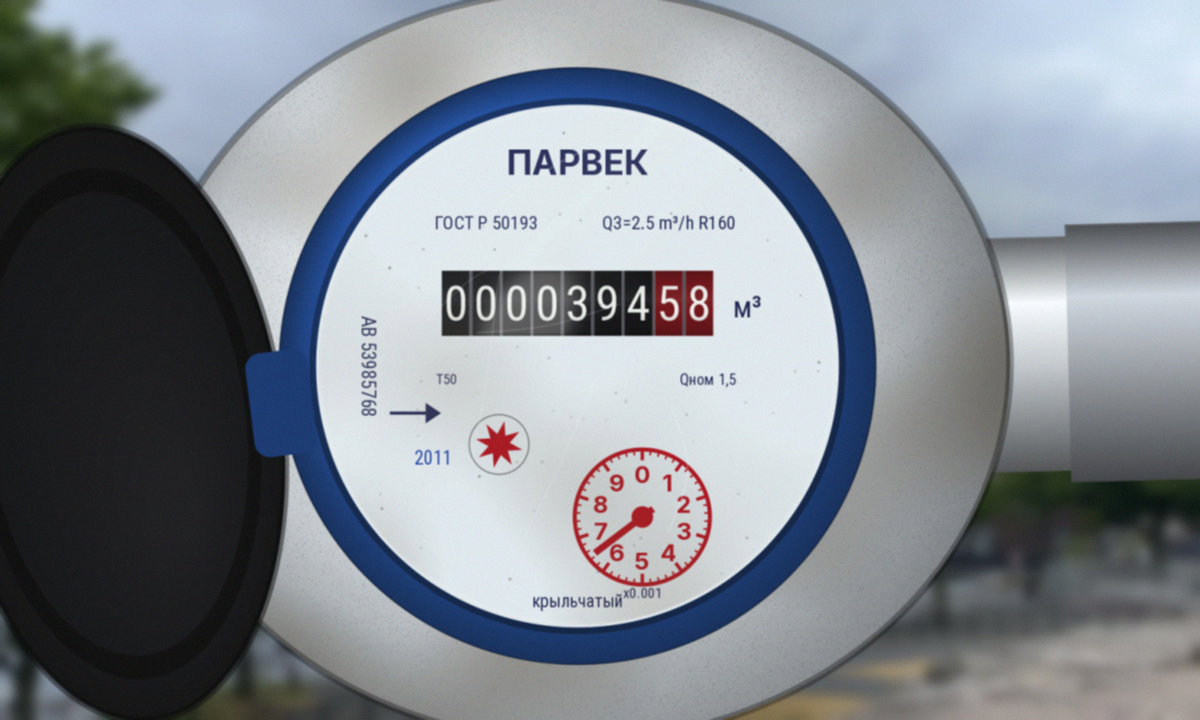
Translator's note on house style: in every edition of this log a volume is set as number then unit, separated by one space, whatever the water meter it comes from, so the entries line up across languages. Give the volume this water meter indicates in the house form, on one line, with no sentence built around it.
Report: 394.586 m³
